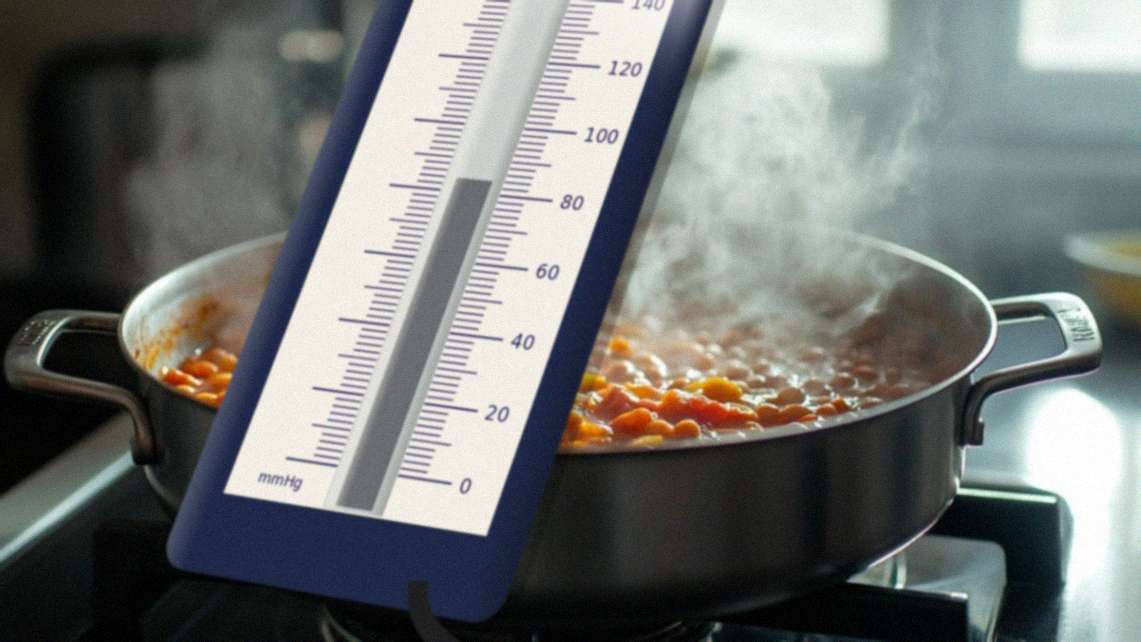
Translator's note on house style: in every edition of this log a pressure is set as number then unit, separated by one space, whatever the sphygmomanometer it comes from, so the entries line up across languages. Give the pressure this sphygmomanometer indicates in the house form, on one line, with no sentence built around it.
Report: 84 mmHg
